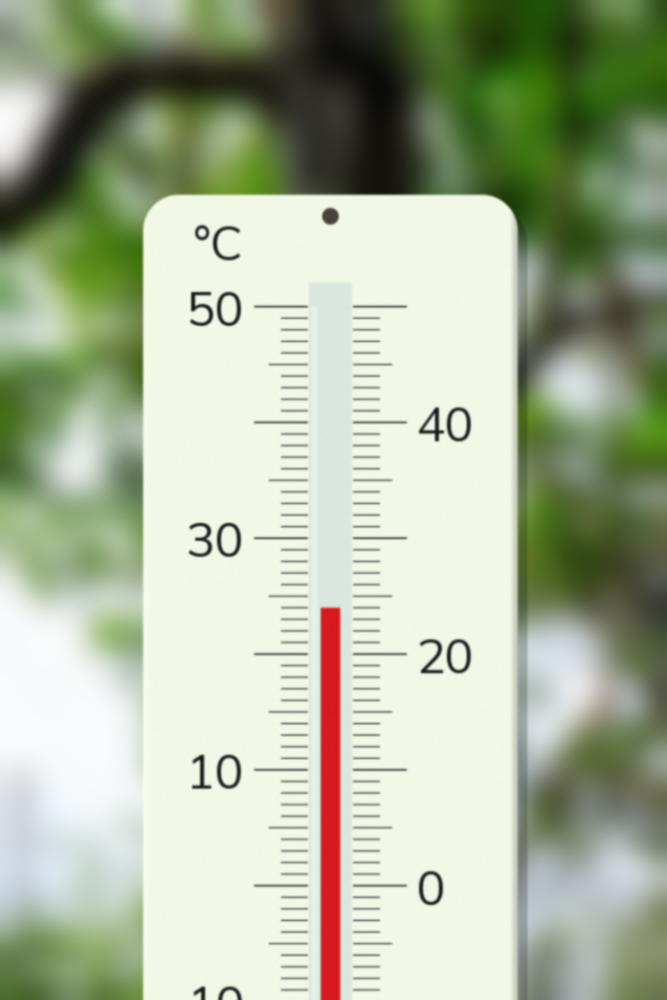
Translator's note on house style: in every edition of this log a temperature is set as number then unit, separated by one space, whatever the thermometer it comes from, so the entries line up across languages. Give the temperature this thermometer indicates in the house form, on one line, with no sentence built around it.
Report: 24 °C
